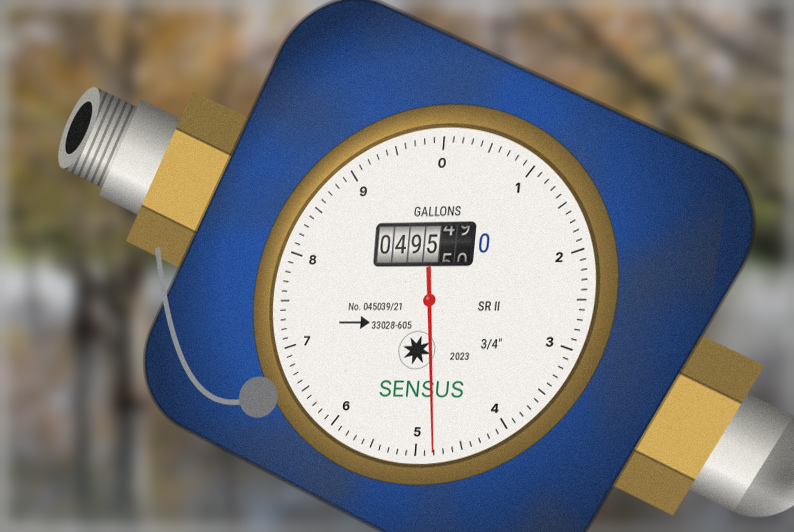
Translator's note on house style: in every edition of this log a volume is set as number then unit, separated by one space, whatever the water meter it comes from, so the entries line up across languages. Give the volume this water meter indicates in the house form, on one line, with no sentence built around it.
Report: 495494.8 gal
